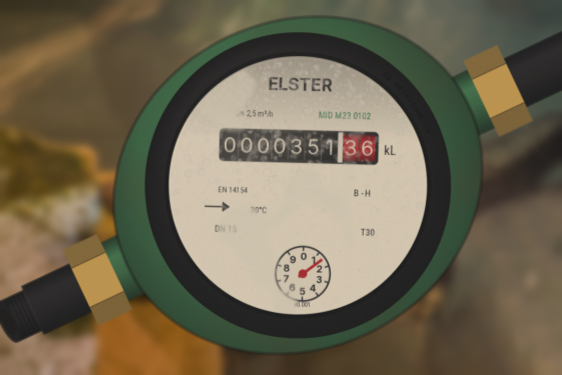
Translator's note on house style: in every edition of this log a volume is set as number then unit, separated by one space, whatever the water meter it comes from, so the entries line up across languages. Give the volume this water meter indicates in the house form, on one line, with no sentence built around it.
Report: 351.361 kL
